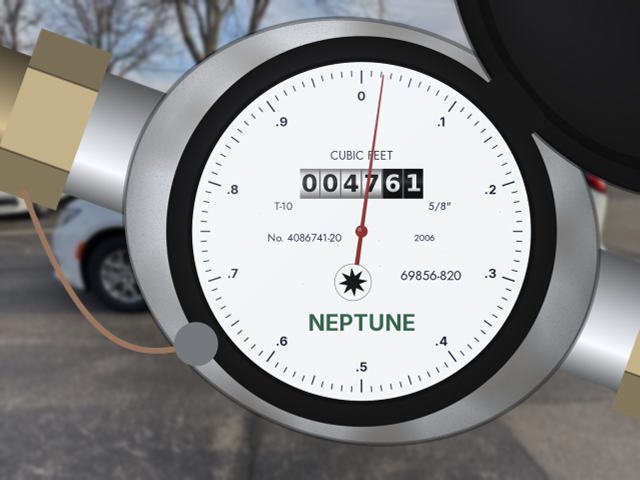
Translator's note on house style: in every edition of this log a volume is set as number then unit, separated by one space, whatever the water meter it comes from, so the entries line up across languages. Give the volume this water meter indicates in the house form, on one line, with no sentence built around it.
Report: 4761.02 ft³
